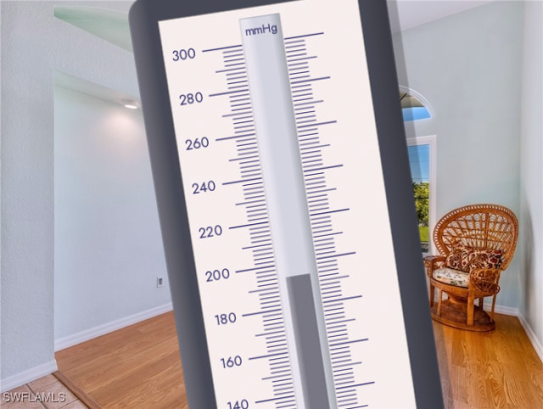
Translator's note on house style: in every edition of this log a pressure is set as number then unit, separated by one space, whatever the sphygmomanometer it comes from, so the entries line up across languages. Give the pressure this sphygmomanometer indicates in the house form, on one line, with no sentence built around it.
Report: 194 mmHg
